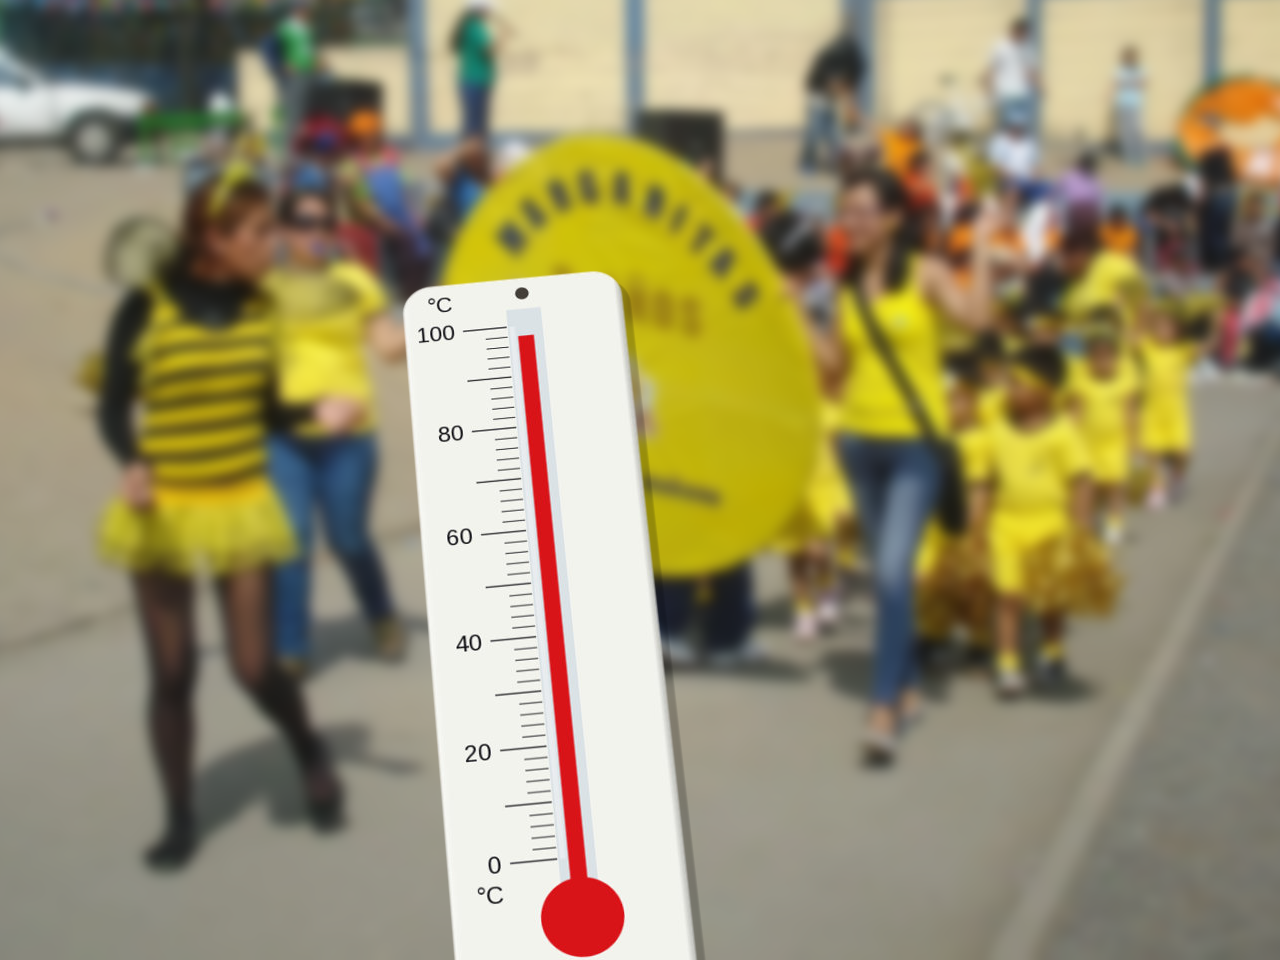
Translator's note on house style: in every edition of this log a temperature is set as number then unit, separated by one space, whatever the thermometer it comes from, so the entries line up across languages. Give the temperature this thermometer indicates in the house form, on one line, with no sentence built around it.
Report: 98 °C
